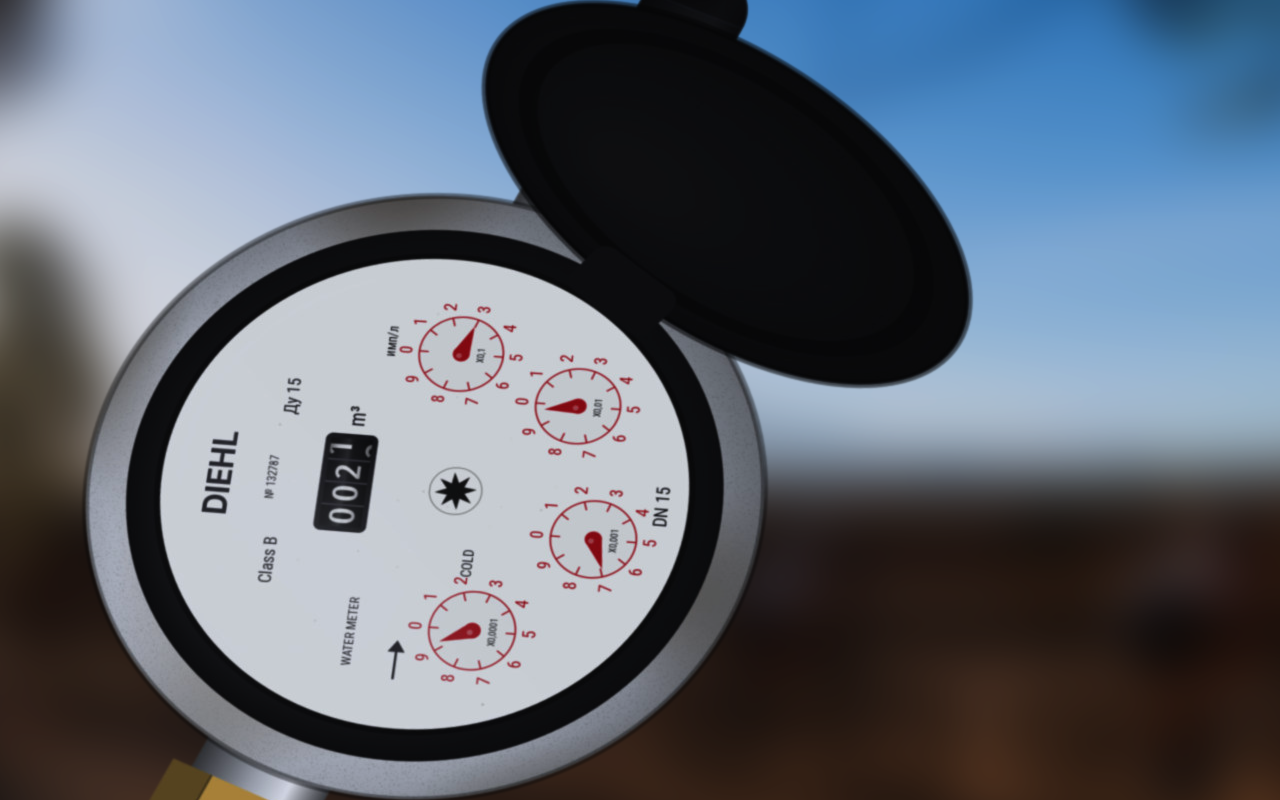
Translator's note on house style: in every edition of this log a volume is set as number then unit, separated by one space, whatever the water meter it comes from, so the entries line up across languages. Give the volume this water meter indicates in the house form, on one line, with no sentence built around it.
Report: 21.2969 m³
